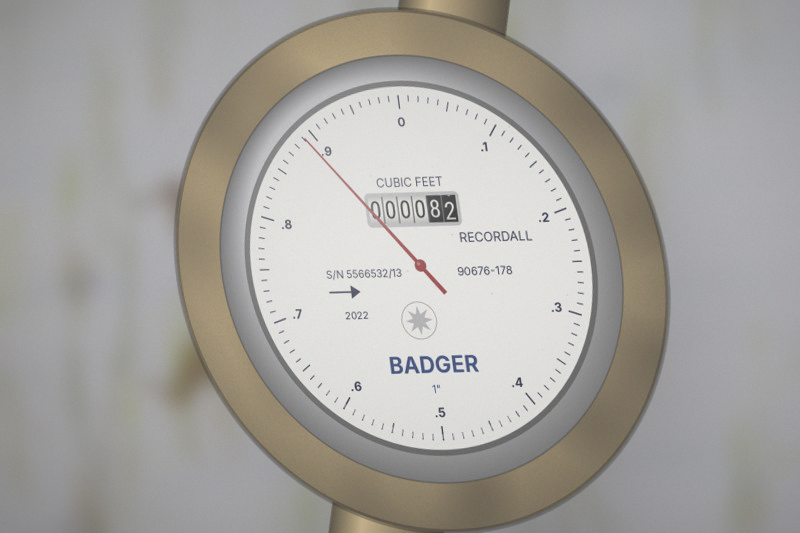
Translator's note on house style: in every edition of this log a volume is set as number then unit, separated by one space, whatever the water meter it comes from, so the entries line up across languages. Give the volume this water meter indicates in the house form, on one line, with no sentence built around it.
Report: 81.89 ft³
